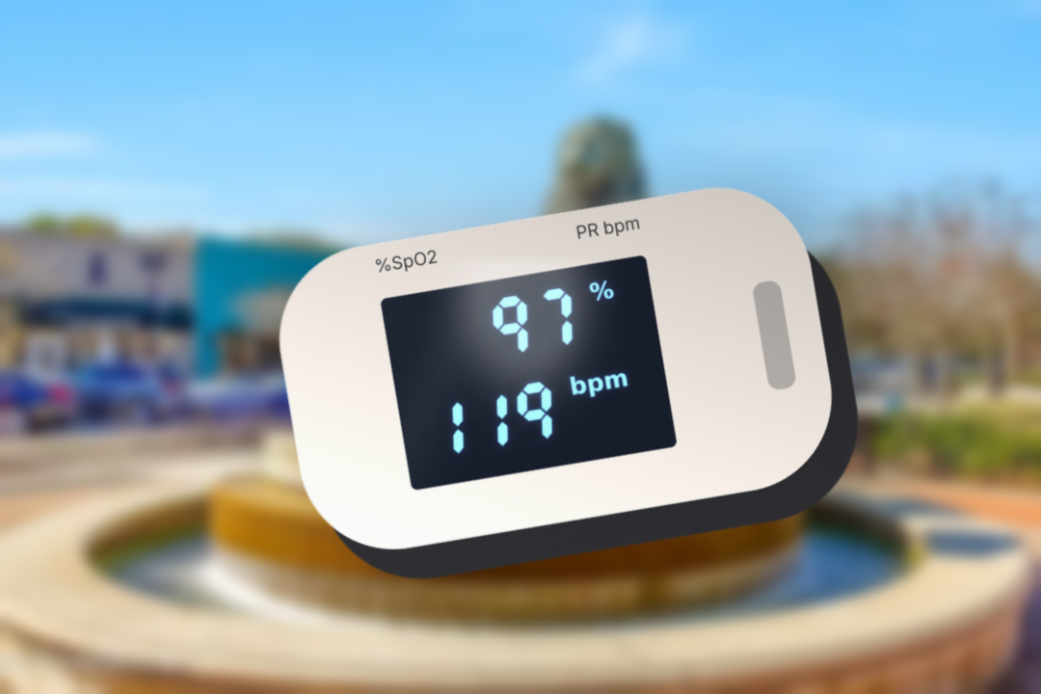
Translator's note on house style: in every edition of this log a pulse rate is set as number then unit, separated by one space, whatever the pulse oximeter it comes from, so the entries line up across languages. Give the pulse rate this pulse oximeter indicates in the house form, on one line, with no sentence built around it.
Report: 119 bpm
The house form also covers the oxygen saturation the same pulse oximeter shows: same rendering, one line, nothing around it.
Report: 97 %
